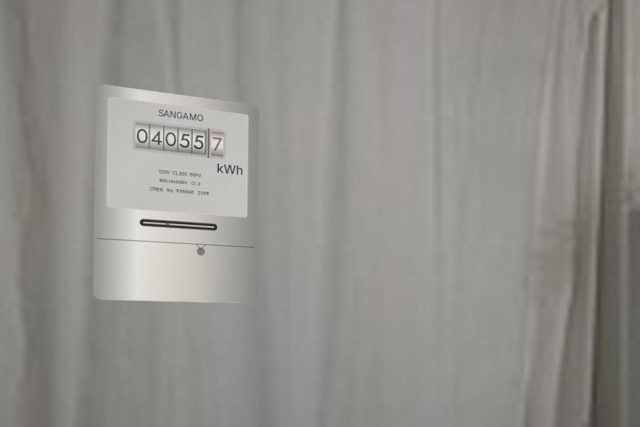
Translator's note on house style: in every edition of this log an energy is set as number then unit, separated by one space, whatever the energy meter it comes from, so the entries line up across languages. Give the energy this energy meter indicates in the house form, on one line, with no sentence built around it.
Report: 4055.7 kWh
